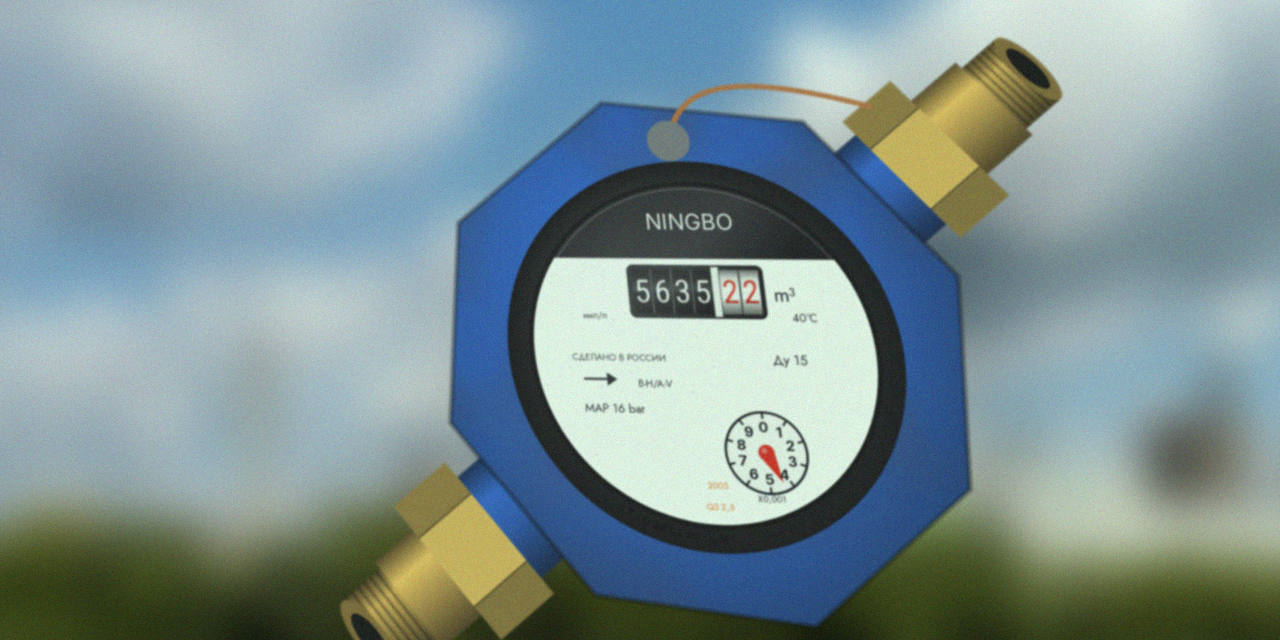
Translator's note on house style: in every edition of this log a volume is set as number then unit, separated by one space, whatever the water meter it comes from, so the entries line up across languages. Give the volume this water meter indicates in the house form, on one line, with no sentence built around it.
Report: 5635.224 m³
